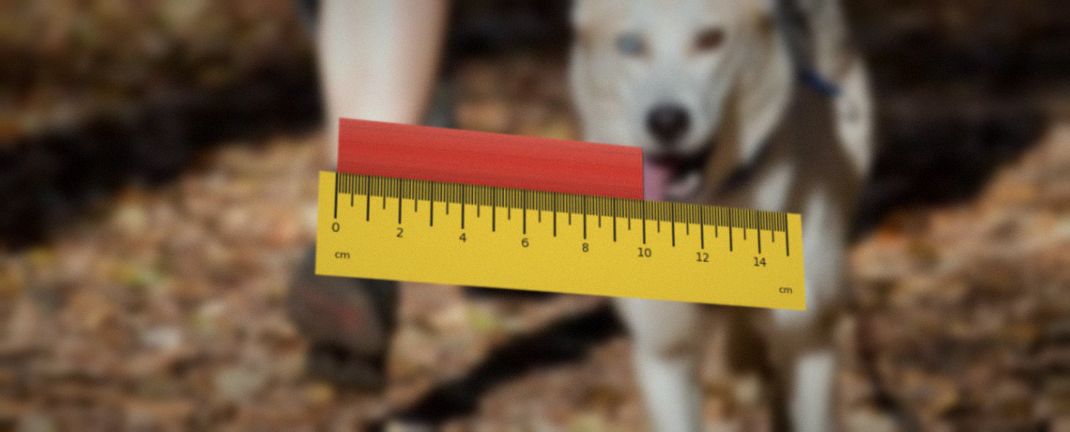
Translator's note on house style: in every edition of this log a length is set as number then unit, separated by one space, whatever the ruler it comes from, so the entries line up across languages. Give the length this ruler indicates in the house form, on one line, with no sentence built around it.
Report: 10 cm
